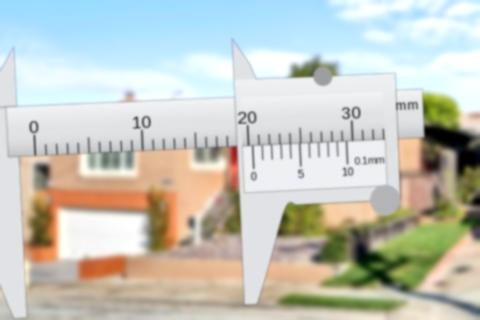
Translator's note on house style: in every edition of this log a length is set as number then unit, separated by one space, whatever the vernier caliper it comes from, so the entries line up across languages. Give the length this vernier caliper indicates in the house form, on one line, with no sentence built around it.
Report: 20.4 mm
